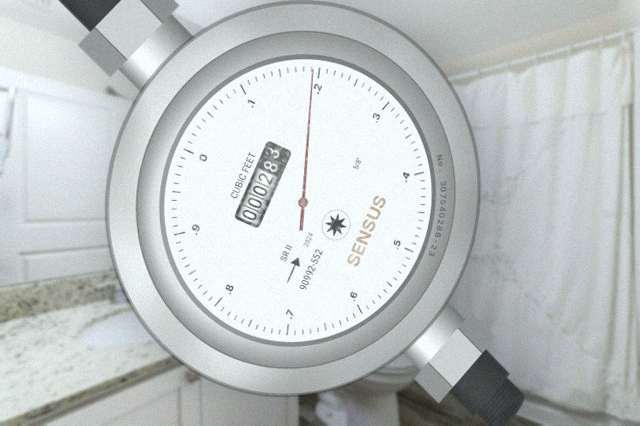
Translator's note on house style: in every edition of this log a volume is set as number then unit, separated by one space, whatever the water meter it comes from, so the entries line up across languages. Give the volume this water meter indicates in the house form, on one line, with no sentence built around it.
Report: 283.19 ft³
